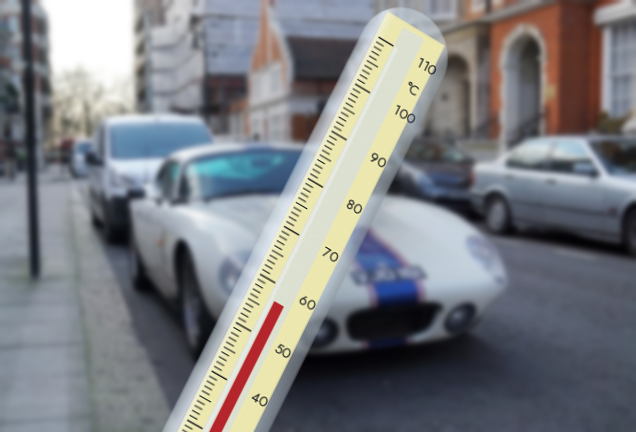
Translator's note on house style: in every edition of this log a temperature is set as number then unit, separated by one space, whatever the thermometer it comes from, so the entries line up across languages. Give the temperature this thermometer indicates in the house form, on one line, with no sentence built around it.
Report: 57 °C
